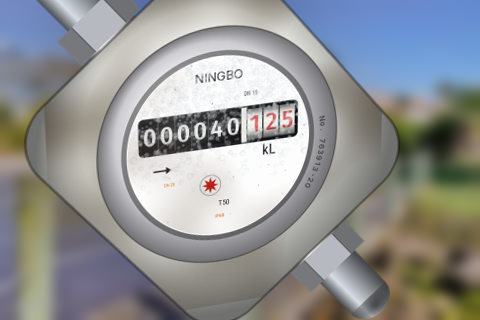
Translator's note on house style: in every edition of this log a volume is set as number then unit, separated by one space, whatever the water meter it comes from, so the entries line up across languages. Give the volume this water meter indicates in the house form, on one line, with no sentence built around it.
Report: 40.125 kL
